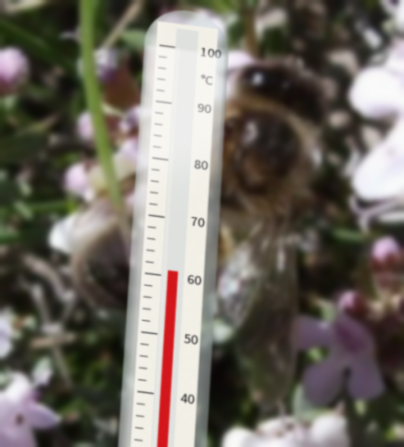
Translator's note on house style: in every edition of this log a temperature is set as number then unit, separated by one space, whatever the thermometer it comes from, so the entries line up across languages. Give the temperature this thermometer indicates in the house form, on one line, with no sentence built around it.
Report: 61 °C
